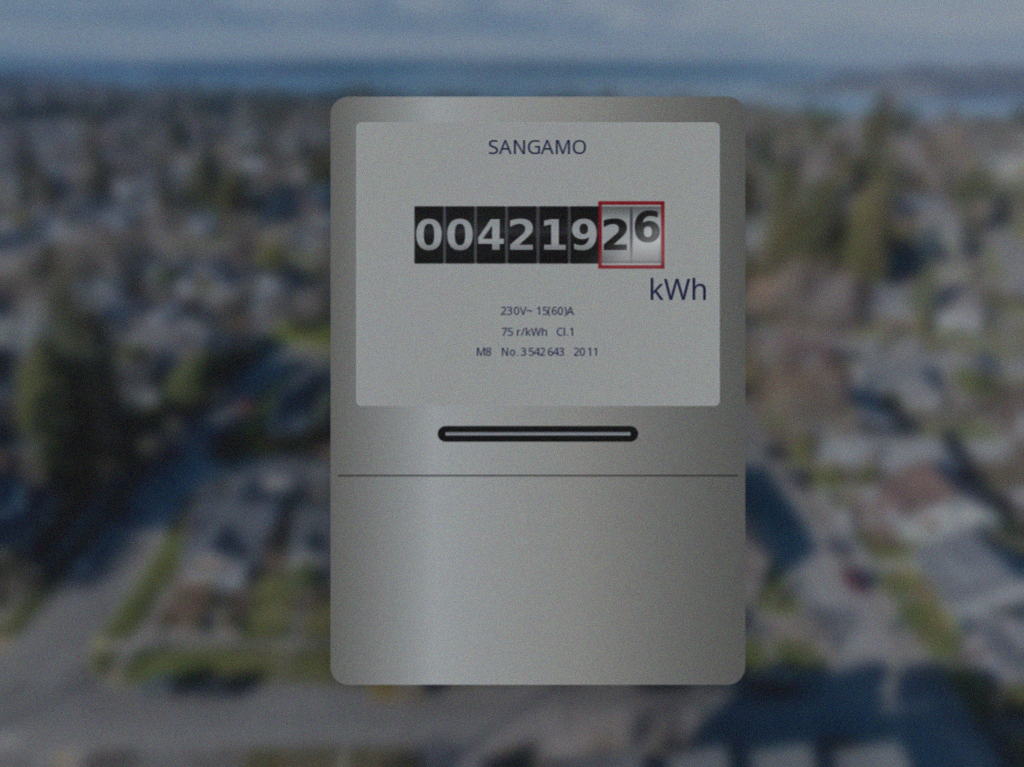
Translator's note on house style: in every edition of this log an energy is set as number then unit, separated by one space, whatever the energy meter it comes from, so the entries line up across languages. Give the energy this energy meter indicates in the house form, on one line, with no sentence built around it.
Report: 4219.26 kWh
